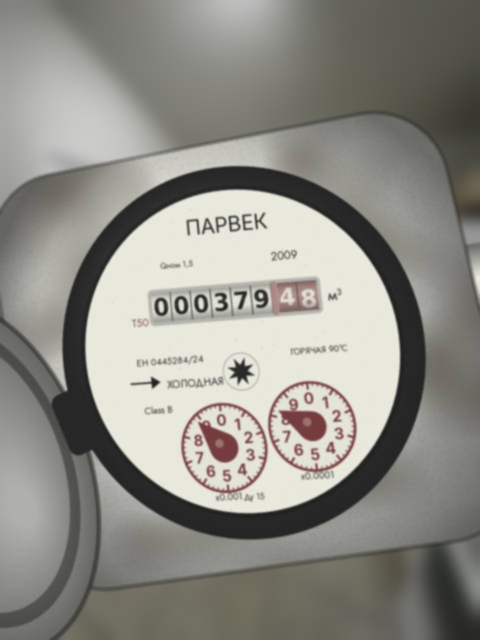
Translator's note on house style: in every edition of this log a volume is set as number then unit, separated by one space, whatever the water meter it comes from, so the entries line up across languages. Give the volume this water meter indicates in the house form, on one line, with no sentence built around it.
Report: 379.4788 m³
